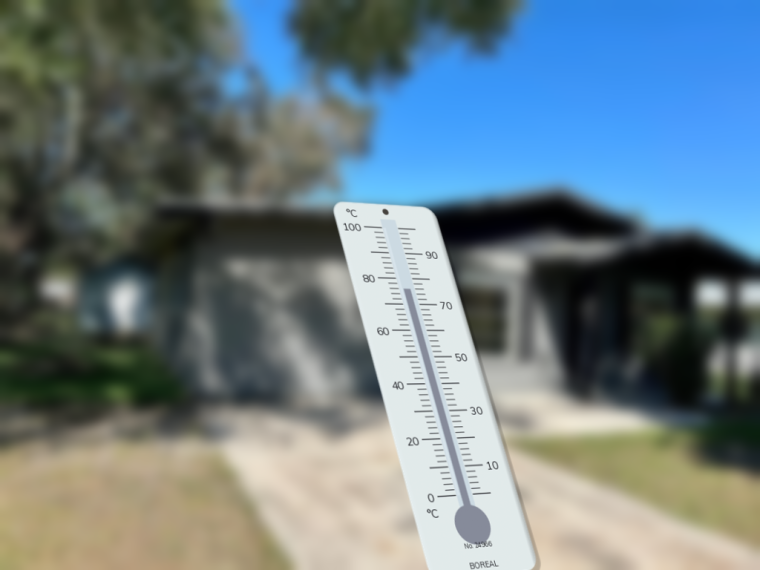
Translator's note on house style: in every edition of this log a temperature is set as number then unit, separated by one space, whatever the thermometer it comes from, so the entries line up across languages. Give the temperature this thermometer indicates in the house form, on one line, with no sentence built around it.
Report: 76 °C
